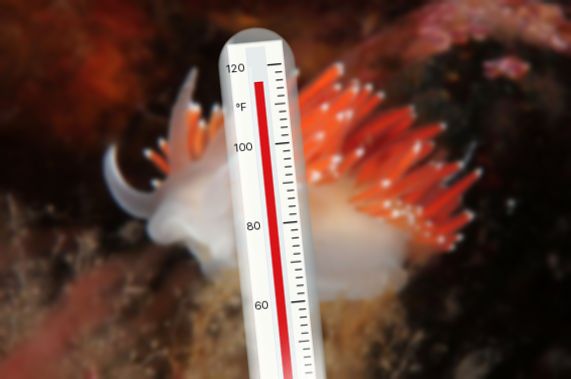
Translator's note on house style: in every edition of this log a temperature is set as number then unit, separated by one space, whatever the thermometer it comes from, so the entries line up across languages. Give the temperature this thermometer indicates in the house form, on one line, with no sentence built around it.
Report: 116 °F
